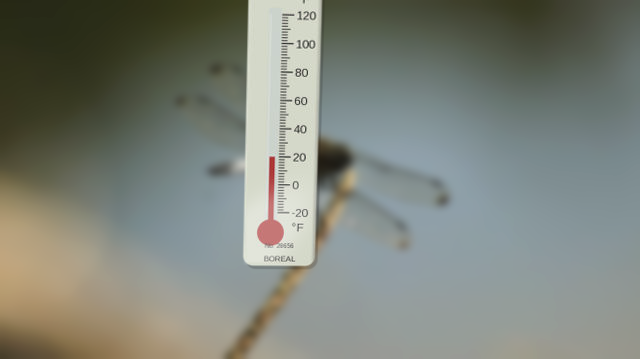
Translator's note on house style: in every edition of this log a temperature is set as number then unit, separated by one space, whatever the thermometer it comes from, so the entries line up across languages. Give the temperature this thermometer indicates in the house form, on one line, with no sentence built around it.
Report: 20 °F
